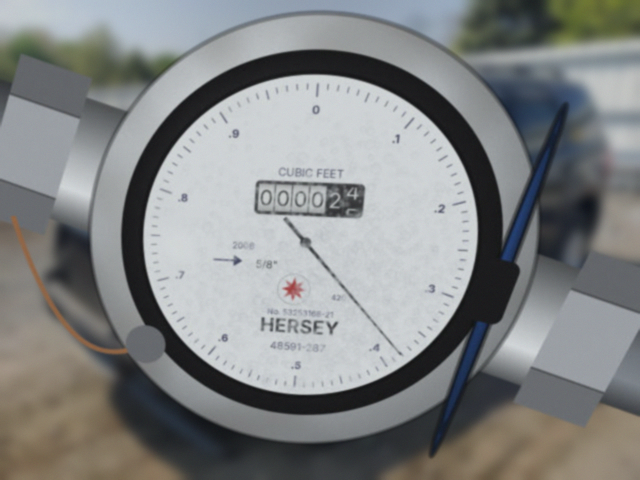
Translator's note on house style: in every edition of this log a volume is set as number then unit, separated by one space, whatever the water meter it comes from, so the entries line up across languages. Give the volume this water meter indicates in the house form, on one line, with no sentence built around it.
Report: 24.38 ft³
